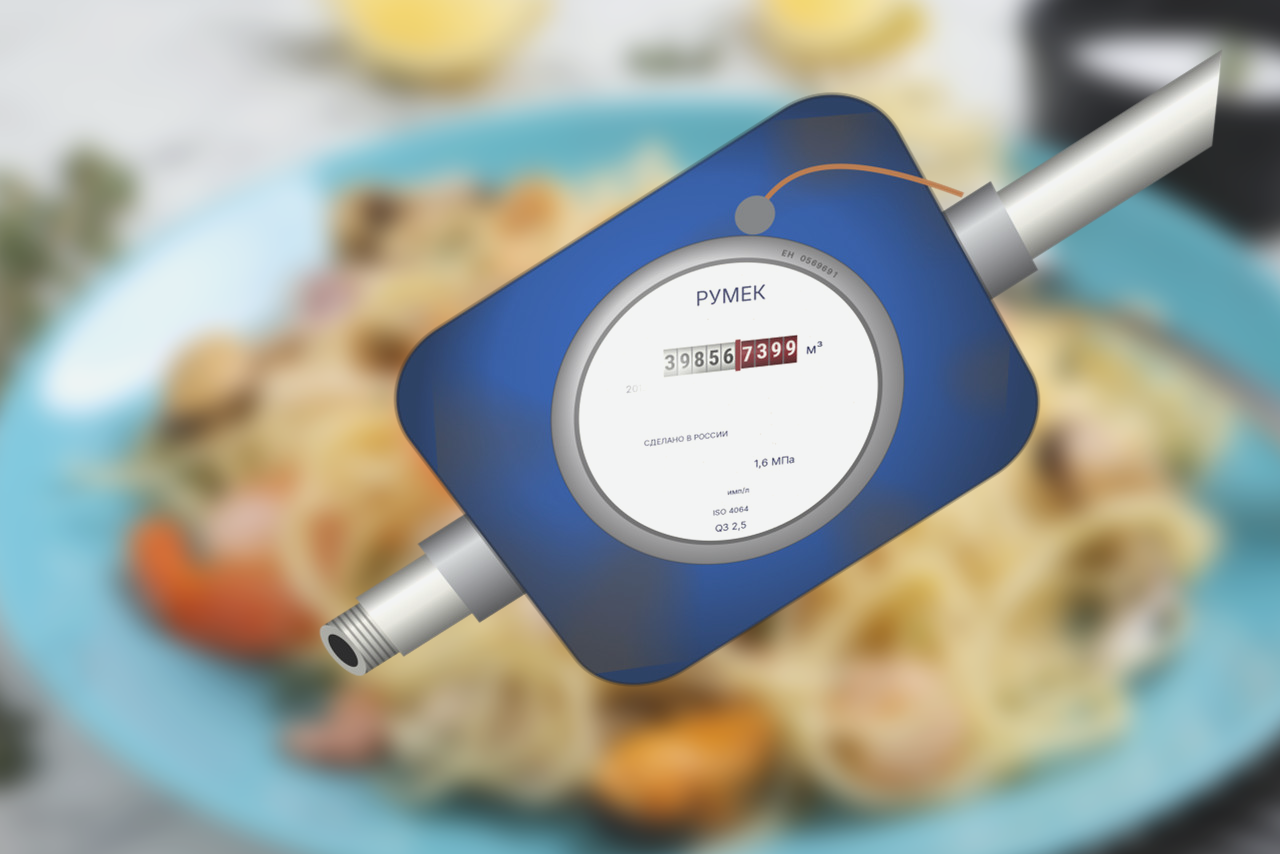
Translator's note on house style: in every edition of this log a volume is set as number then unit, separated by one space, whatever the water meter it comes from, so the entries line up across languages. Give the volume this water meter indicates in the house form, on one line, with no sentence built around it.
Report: 39856.7399 m³
